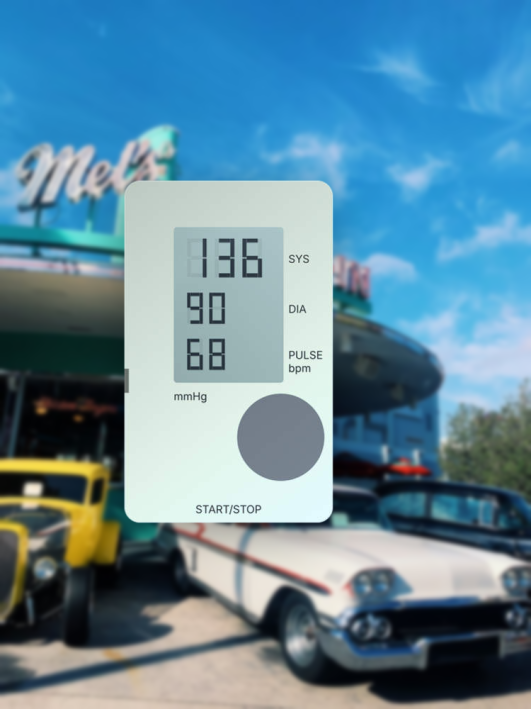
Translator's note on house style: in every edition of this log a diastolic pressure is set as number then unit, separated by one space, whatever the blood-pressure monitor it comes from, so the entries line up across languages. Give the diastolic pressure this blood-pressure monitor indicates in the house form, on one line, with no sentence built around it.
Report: 90 mmHg
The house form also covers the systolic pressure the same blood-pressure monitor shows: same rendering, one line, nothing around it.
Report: 136 mmHg
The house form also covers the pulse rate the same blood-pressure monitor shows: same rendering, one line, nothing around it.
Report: 68 bpm
